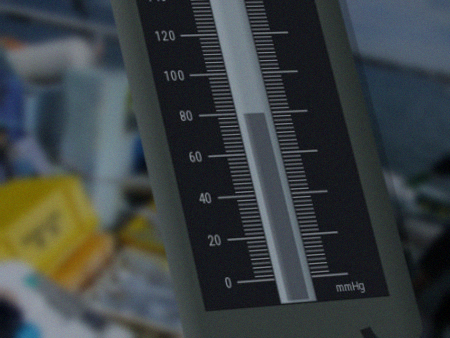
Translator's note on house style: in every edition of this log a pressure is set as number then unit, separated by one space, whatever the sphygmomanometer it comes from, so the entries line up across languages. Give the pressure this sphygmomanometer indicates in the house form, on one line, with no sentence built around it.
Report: 80 mmHg
